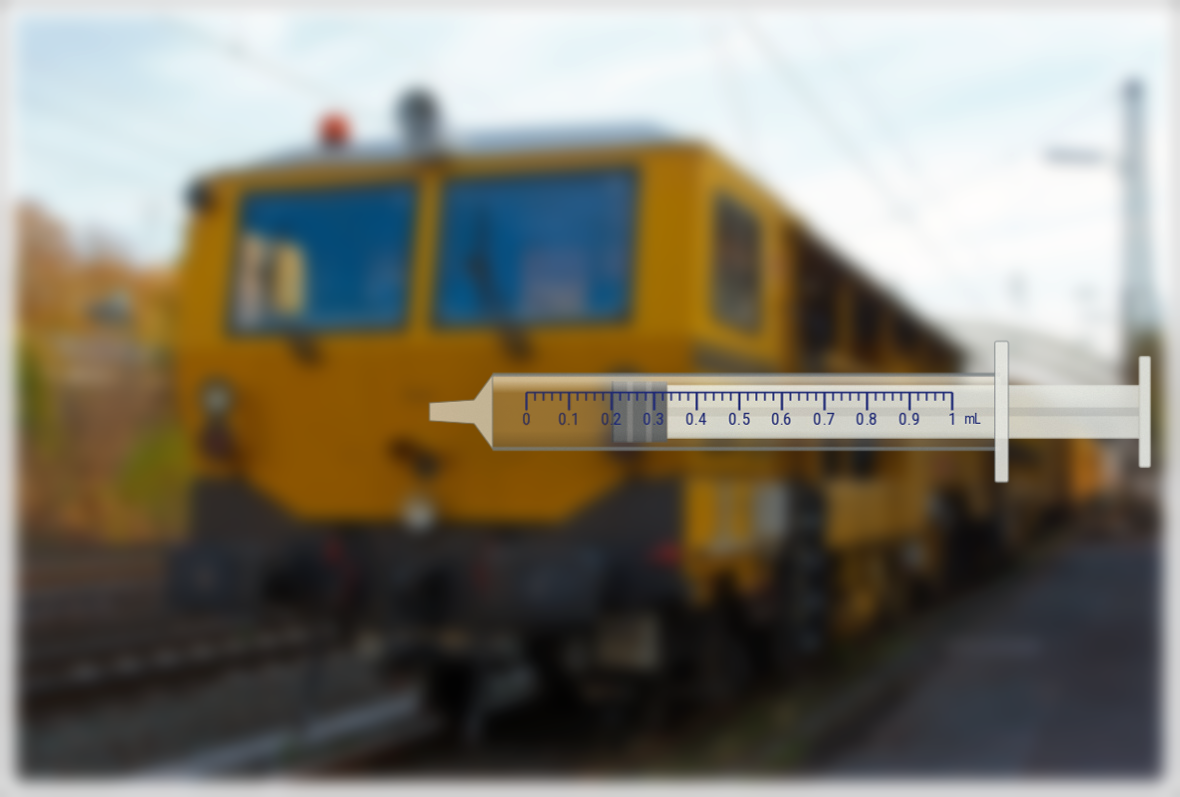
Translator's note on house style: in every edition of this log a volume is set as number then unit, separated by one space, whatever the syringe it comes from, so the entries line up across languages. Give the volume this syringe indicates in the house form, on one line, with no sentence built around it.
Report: 0.2 mL
